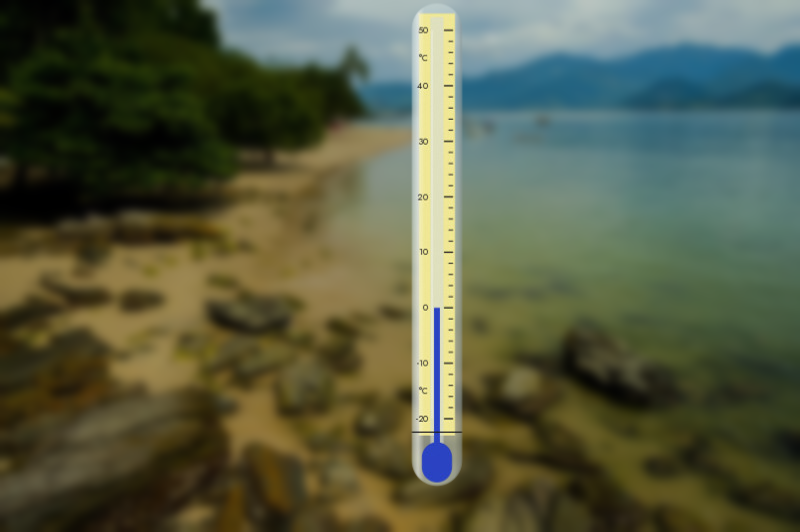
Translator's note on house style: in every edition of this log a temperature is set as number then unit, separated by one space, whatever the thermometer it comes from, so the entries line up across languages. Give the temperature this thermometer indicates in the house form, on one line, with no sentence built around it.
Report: 0 °C
